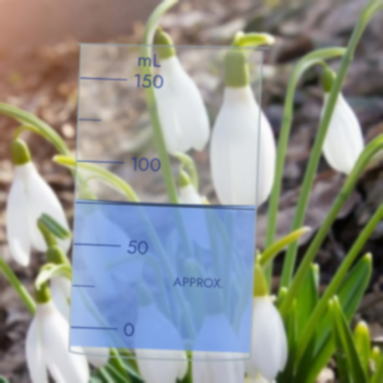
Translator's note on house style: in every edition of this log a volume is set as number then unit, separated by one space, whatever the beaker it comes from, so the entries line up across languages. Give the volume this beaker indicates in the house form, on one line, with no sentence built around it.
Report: 75 mL
